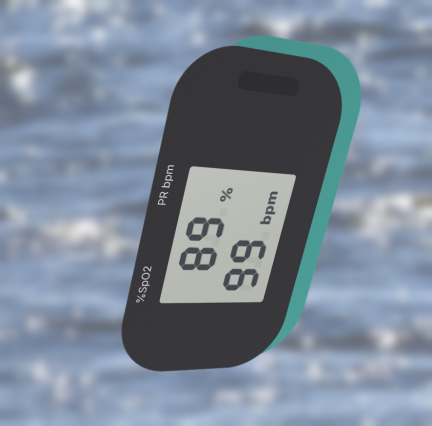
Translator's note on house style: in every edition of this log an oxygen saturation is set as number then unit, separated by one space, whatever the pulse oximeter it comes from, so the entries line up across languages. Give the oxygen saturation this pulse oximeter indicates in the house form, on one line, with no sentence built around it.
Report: 89 %
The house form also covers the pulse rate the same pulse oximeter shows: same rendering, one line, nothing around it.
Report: 99 bpm
